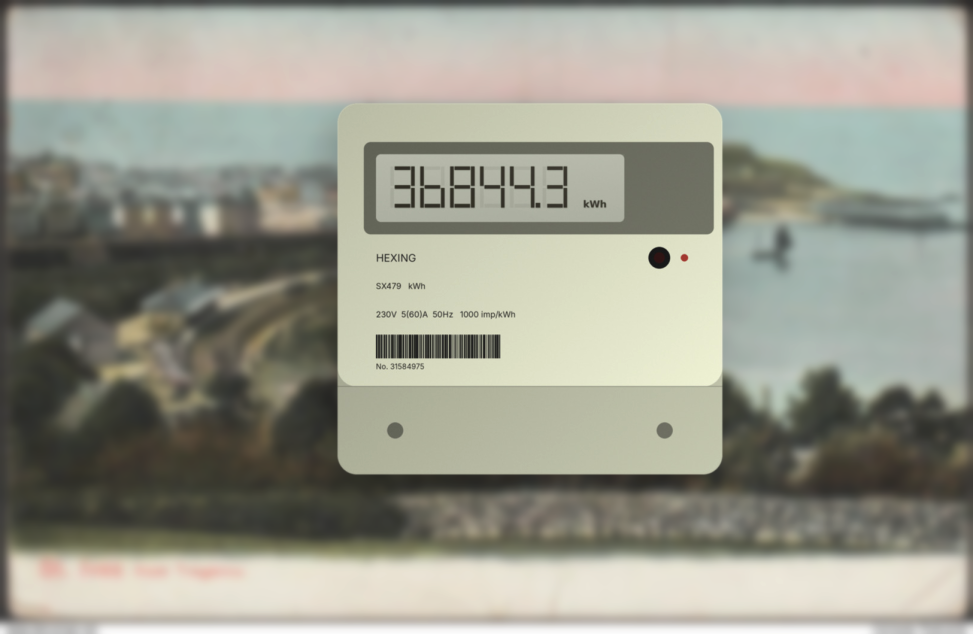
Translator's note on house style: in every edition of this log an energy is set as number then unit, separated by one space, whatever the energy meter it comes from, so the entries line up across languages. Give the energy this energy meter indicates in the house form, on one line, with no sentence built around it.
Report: 36844.3 kWh
